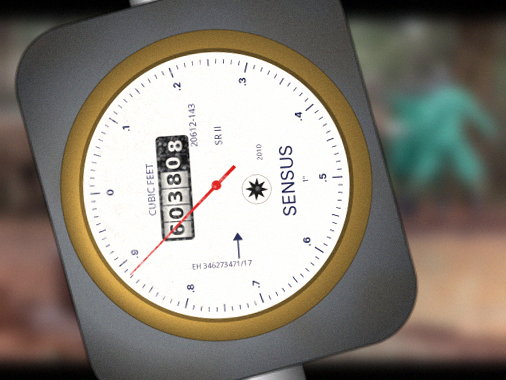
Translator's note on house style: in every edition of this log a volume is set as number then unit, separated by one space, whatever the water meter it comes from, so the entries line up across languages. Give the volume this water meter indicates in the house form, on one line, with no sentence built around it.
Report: 603807.88 ft³
